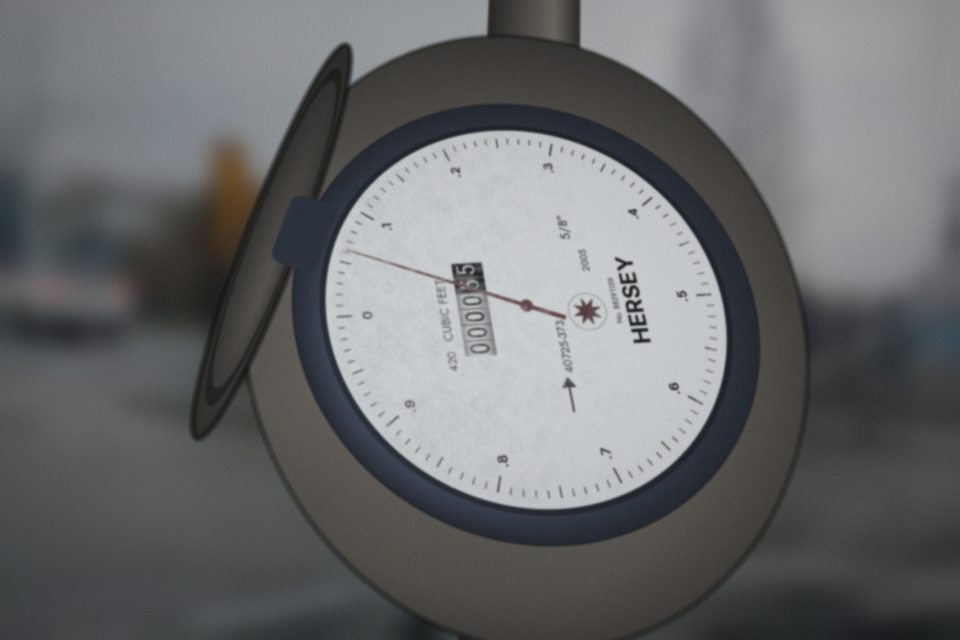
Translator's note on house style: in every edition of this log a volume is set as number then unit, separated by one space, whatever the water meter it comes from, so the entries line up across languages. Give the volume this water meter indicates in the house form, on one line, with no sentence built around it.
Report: 55.06 ft³
